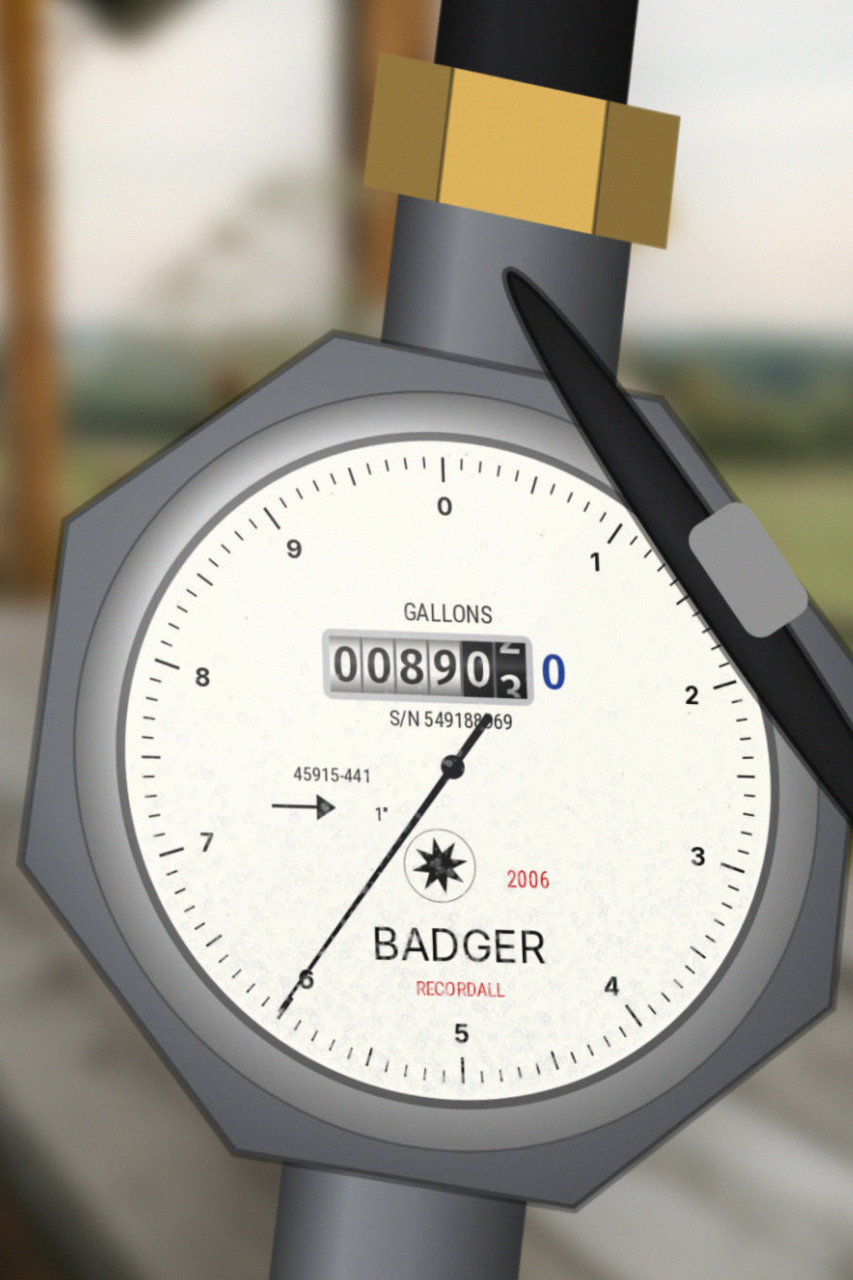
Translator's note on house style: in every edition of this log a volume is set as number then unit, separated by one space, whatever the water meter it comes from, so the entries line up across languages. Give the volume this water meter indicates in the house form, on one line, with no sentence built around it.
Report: 89026.0 gal
